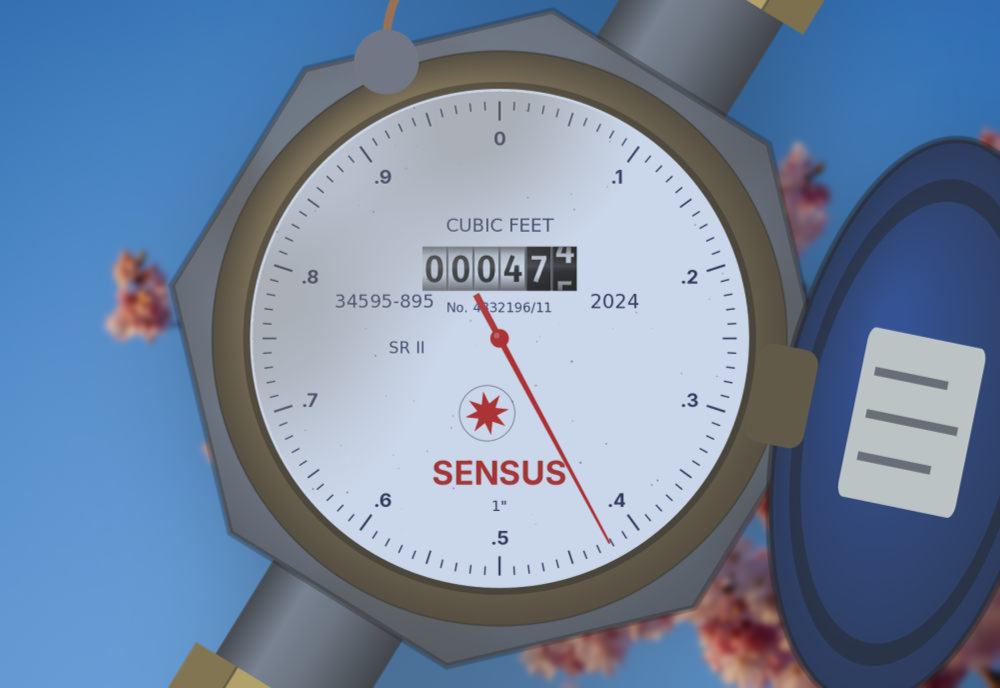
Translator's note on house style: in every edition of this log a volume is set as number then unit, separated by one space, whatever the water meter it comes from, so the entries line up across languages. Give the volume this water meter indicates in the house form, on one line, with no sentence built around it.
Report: 474.42 ft³
